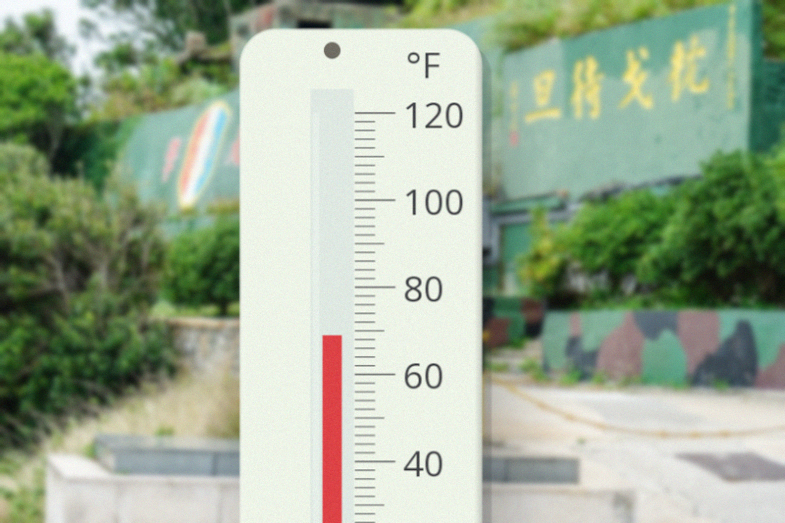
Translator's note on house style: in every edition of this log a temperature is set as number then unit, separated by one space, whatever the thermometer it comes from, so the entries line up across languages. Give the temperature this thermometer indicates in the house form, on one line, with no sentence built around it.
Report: 69 °F
